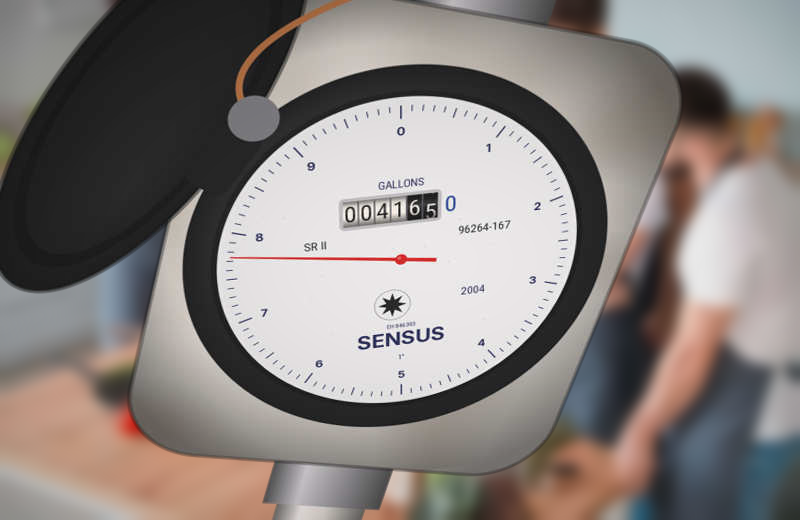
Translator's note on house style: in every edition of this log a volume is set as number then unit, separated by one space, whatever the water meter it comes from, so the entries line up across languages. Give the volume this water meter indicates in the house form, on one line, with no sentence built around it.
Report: 41647.7 gal
